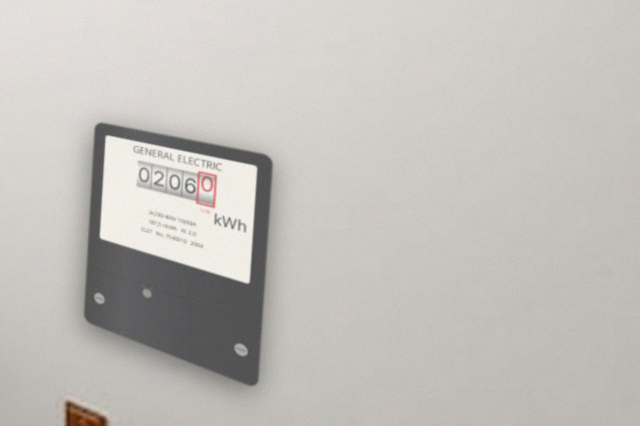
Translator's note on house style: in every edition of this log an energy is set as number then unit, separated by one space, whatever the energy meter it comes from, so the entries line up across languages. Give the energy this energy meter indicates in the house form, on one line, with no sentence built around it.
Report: 206.0 kWh
